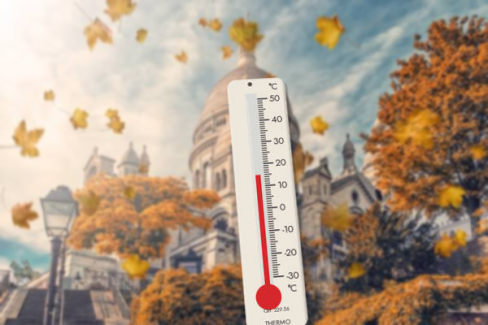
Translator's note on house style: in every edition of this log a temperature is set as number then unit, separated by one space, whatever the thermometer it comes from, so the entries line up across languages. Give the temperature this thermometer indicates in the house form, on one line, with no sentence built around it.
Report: 15 °C
